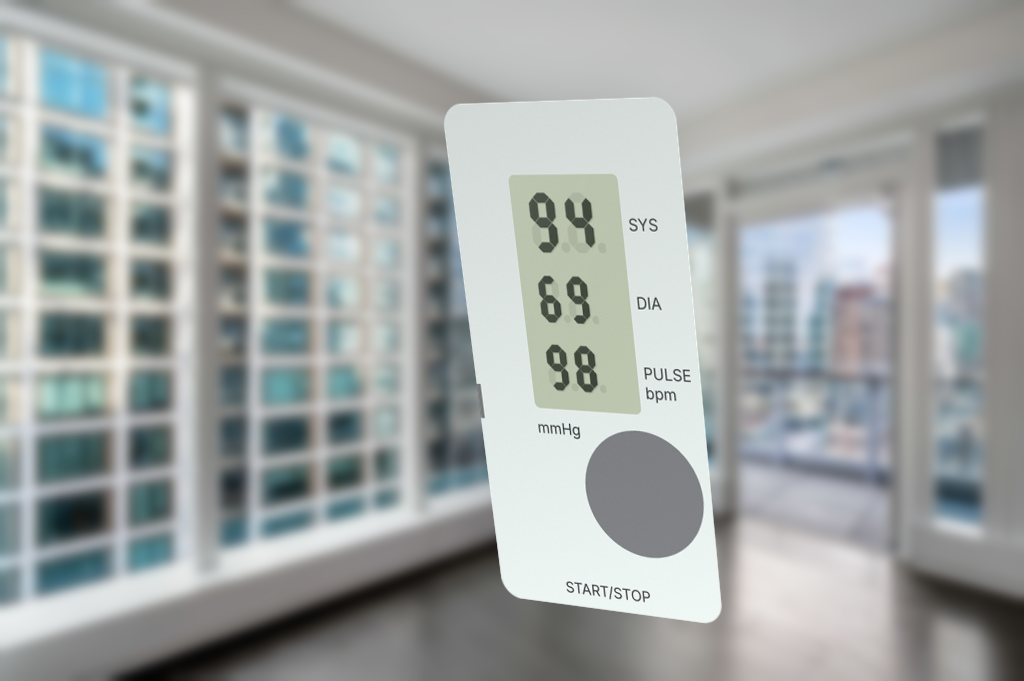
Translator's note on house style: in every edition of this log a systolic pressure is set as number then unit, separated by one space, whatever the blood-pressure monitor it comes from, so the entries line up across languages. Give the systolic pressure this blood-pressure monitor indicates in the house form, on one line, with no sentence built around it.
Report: 94 mmHg
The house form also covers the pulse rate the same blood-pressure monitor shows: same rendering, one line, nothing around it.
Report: 98 bpm
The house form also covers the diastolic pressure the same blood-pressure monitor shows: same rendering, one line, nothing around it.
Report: 69 mmHg
